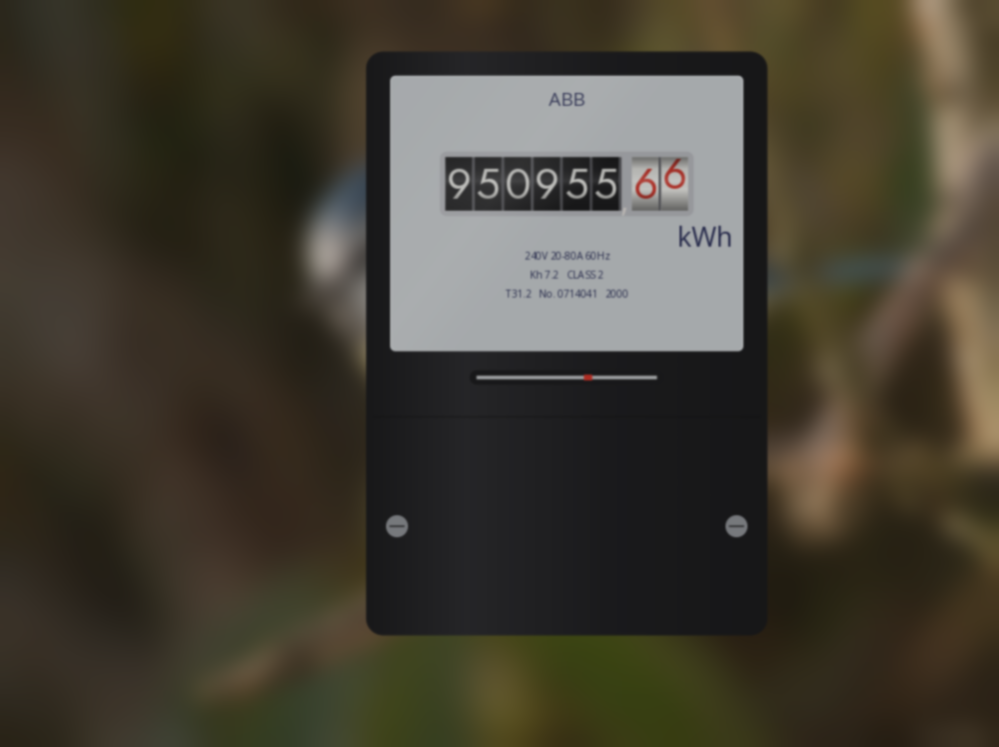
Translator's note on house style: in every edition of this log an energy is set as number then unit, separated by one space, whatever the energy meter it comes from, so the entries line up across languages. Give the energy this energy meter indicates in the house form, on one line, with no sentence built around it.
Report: 950955.66 kWh
